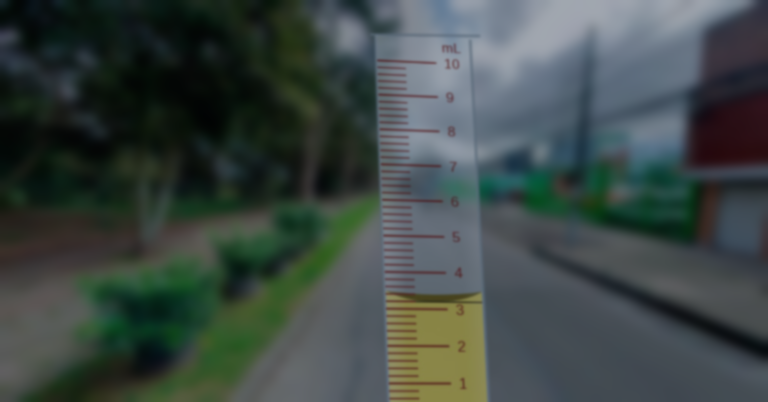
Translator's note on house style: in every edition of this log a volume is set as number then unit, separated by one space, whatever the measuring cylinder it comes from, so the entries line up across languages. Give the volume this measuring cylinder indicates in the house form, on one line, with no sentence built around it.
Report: 3.2 mL
